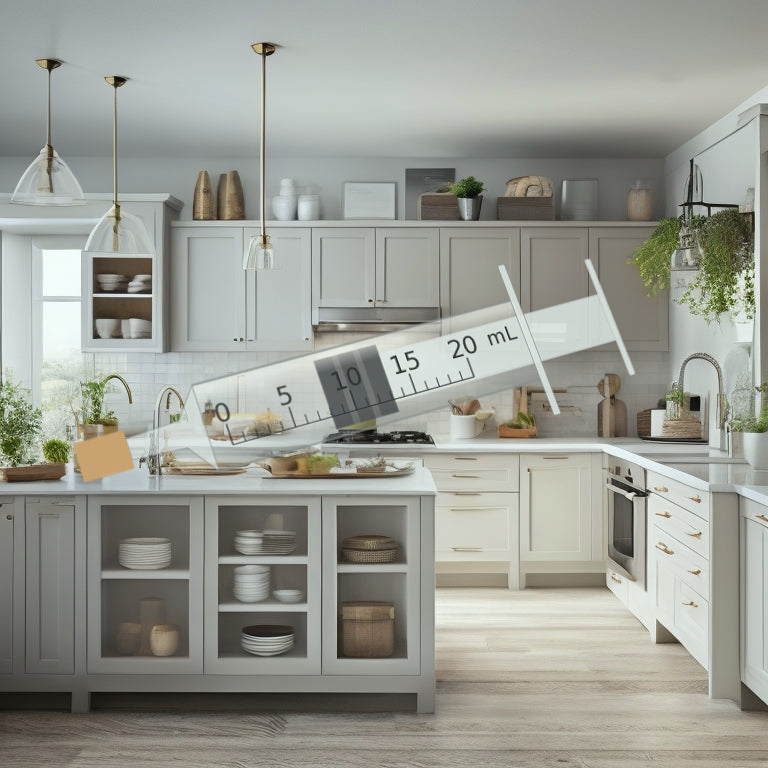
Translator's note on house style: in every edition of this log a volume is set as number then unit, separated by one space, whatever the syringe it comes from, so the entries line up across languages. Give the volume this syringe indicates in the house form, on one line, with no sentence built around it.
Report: 8 mL
